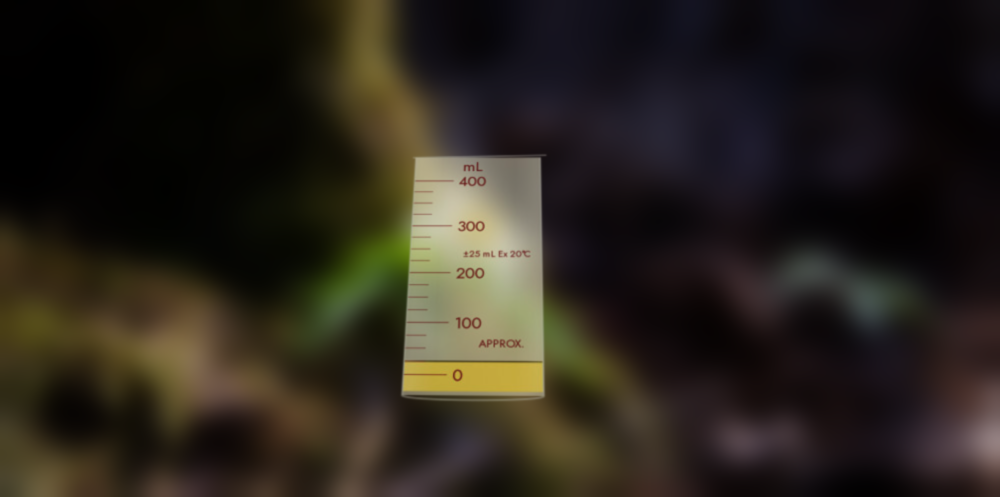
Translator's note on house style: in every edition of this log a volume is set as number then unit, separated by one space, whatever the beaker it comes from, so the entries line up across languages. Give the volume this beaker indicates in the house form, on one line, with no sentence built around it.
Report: 25 mL
